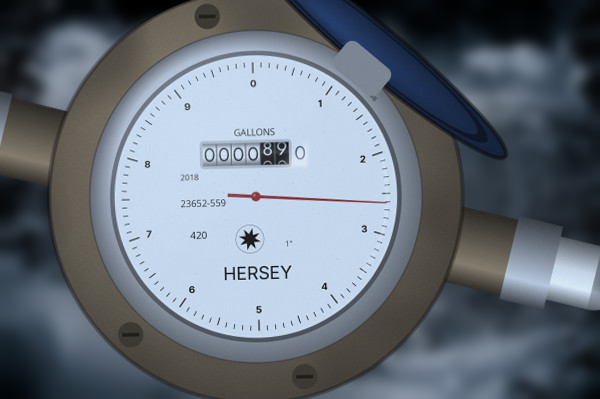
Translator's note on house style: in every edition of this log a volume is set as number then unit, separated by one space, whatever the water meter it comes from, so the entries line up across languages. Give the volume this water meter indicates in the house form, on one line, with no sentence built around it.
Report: 892.6 gal
